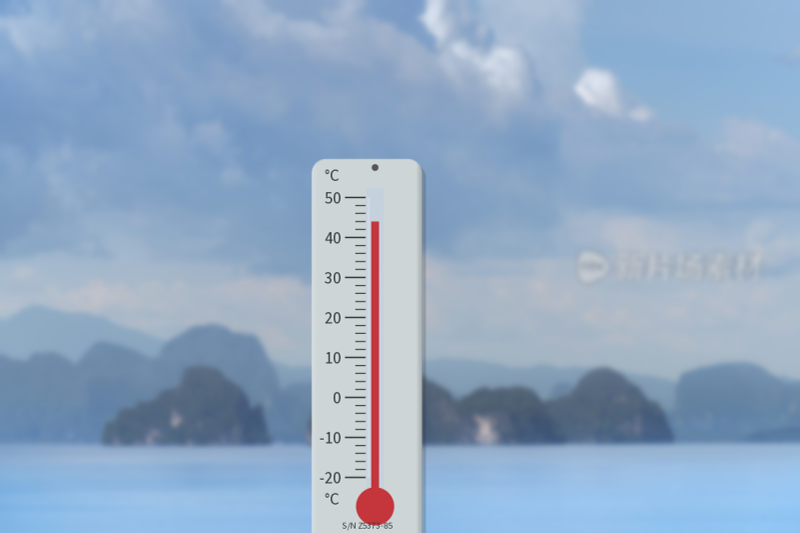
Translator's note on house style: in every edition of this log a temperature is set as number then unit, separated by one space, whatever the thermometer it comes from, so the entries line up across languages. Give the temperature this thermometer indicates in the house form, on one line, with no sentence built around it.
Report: 44 °C
